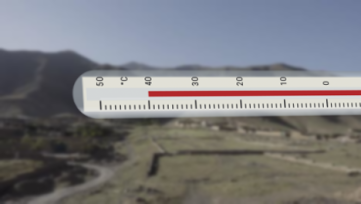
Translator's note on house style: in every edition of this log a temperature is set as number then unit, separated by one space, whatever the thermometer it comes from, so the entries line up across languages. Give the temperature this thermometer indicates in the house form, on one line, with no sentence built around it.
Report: 40 °C
